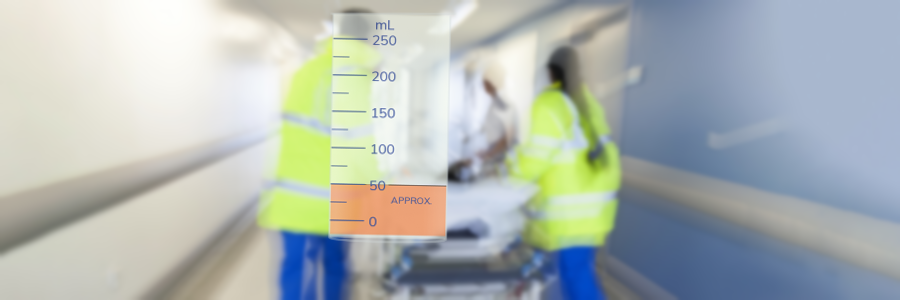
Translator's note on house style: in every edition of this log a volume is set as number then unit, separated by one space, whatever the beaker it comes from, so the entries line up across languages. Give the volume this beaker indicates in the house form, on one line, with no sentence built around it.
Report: 50 mL
